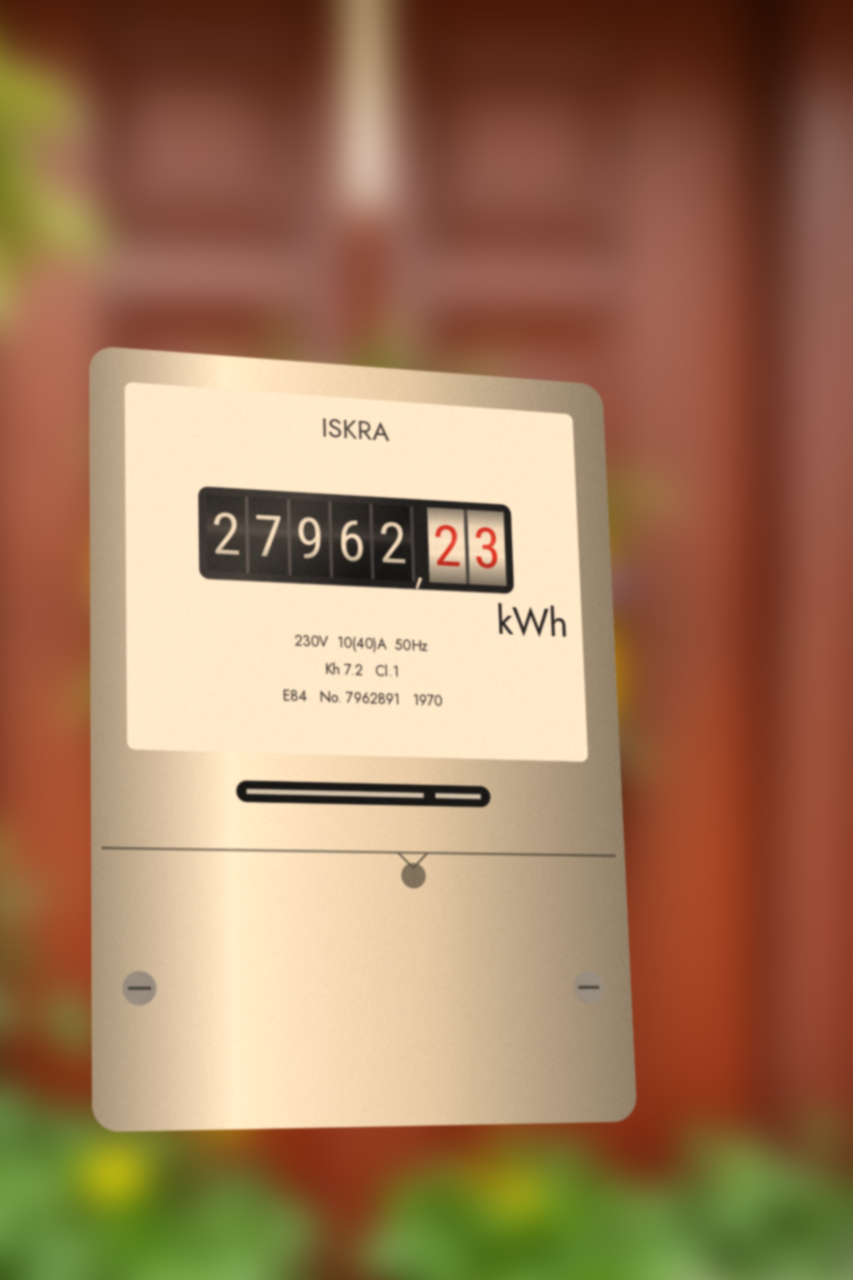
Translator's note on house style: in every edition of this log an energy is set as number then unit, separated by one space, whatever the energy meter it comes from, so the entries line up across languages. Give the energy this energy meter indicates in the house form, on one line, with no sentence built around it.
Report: 27962.23 kWh
